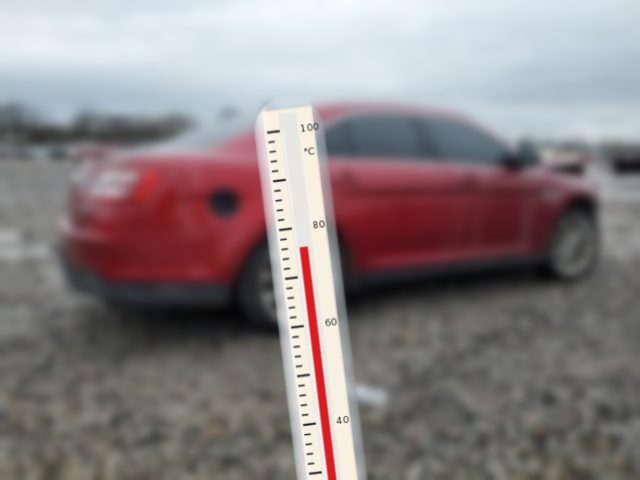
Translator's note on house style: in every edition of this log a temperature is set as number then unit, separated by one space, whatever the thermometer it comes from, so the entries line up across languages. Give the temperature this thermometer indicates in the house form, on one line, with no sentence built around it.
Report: 76 °C
